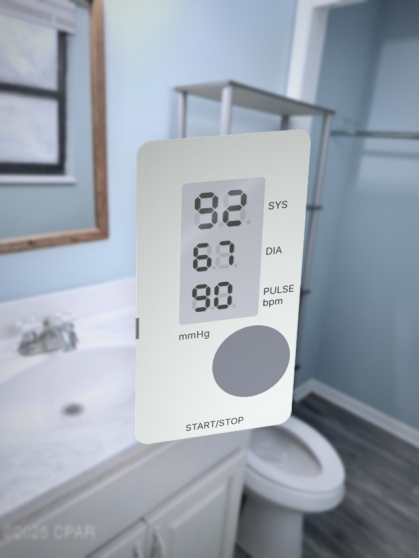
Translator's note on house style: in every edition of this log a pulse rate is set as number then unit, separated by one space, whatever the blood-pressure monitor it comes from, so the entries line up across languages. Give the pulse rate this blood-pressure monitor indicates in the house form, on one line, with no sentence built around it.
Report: 90 bpm
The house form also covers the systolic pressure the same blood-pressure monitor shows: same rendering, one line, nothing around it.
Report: 92 mmHg
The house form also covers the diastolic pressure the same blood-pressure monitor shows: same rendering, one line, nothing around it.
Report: 67 mmHg
